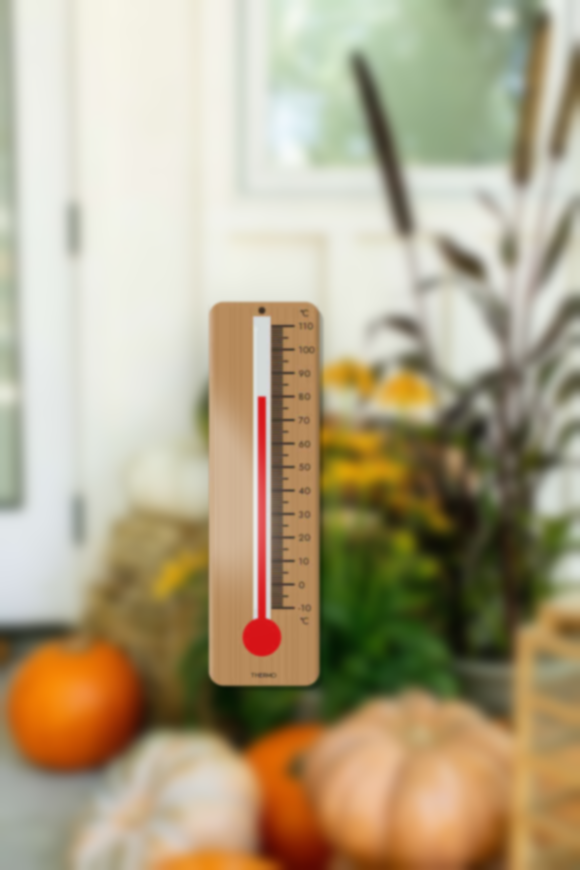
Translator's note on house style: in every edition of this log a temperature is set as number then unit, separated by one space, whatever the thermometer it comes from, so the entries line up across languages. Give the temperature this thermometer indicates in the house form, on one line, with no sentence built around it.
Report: 80 °C
